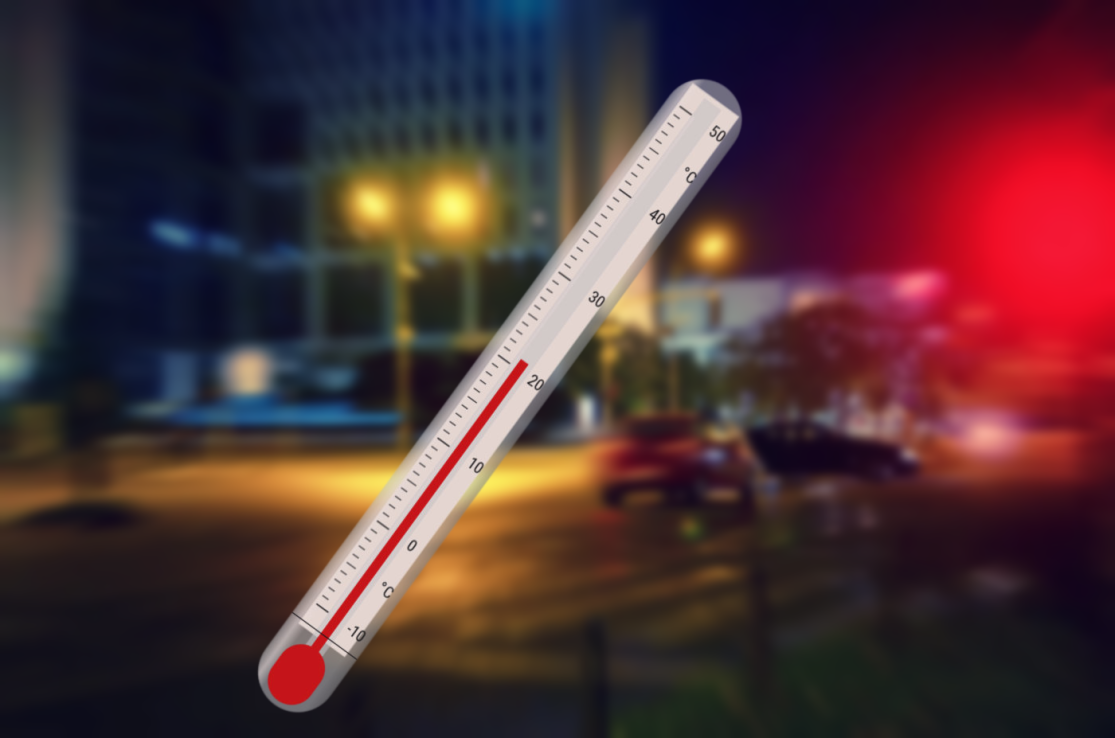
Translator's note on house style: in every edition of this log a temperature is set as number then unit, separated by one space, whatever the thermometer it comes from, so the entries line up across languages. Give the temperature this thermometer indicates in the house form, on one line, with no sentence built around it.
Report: 21 °C
